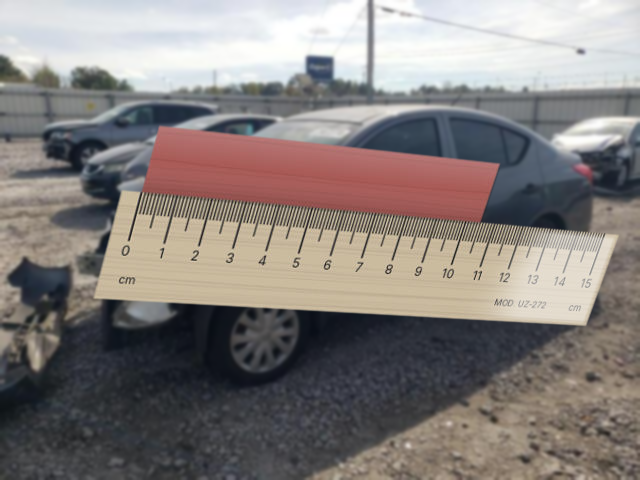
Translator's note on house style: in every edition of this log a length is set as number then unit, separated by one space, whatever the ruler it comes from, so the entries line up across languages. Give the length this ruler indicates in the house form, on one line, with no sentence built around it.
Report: 10.5 cm
